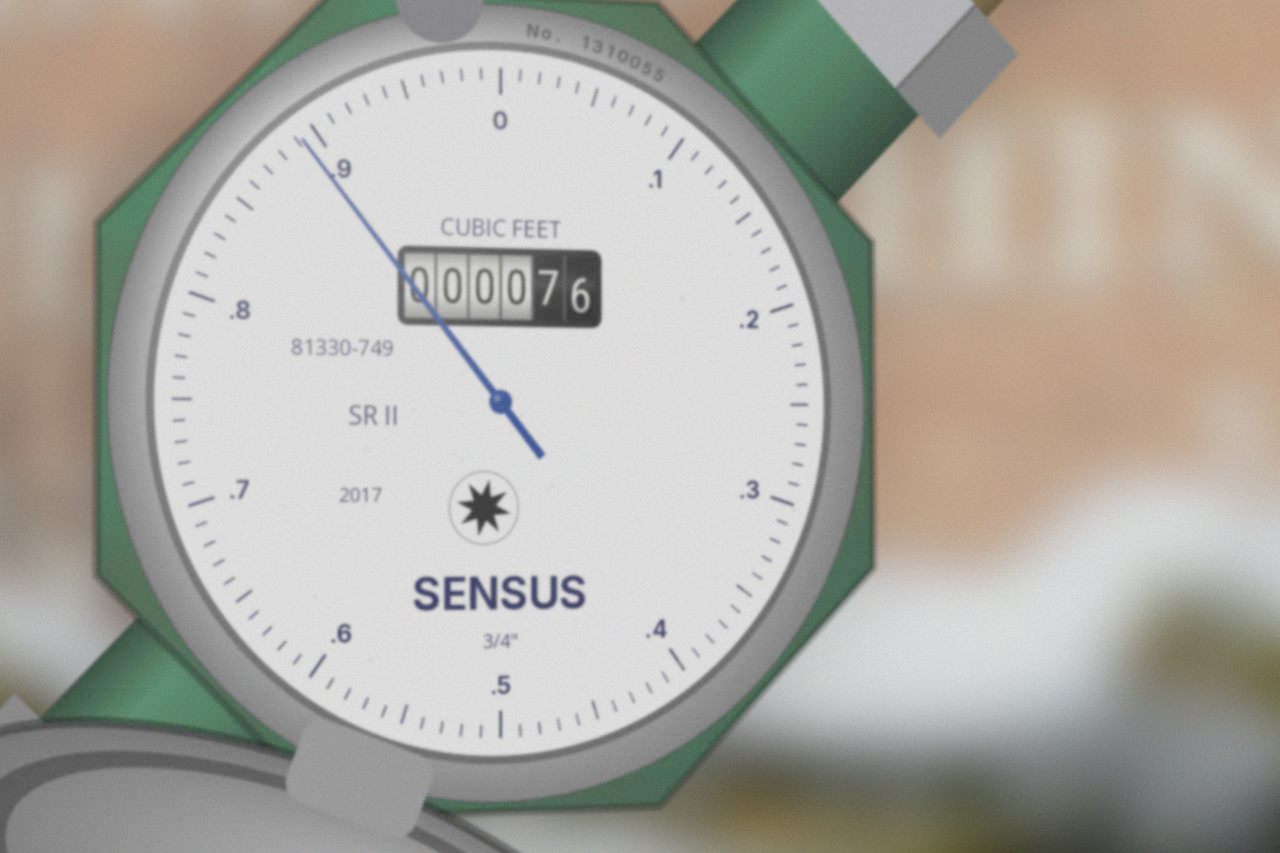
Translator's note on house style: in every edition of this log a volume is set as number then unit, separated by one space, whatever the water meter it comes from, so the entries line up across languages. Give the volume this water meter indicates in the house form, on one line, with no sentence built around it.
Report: 75.89 ft³
